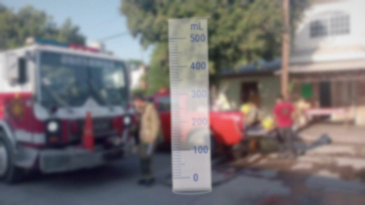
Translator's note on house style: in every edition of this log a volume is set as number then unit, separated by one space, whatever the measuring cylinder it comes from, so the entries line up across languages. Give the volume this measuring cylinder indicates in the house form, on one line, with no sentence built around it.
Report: 100 mL
